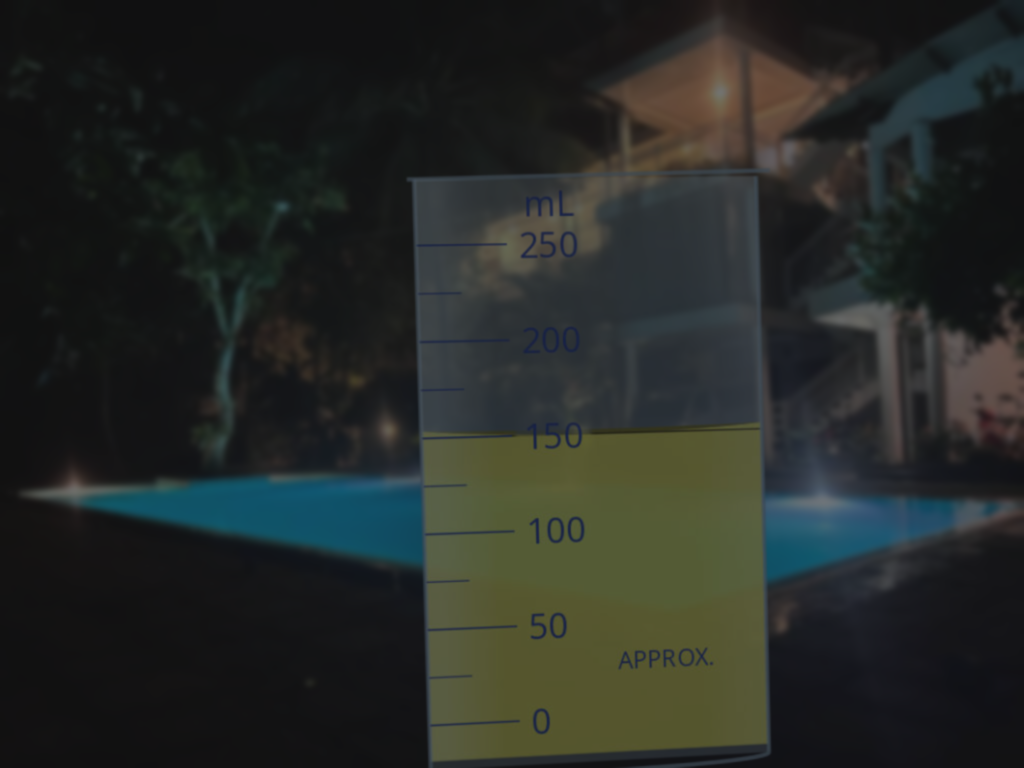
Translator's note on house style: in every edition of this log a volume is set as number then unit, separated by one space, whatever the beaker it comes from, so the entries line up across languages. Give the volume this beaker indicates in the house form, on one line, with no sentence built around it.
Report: 150 mL
